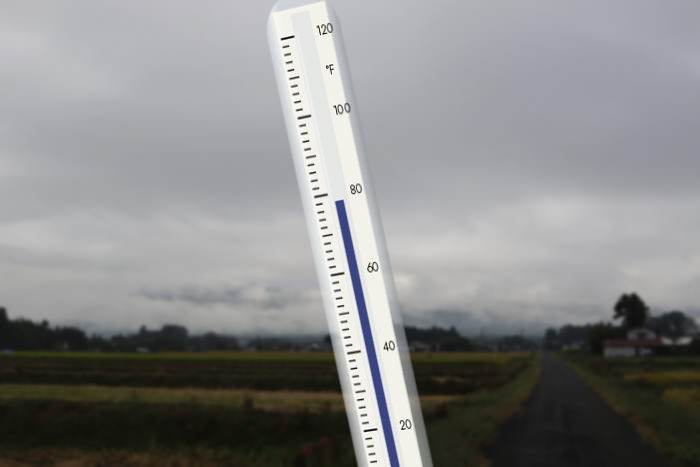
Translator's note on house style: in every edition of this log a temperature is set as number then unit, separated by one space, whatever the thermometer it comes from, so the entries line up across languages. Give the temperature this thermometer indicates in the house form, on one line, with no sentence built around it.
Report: 78 °F
